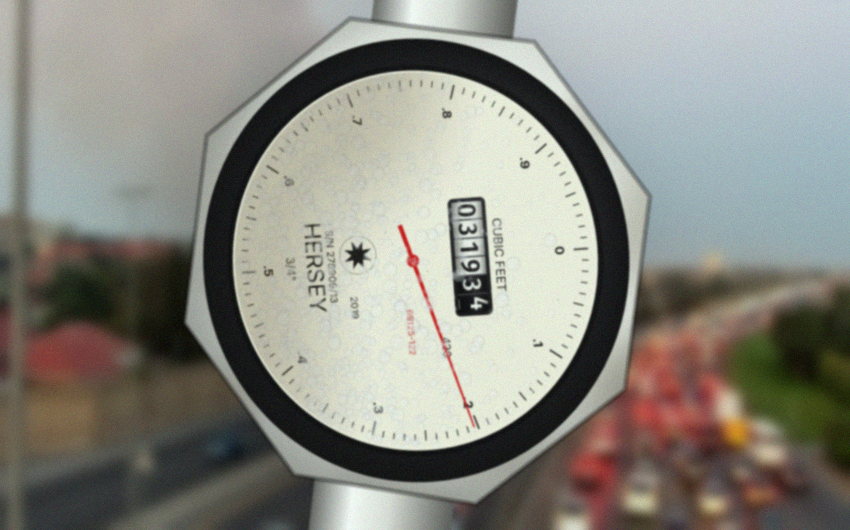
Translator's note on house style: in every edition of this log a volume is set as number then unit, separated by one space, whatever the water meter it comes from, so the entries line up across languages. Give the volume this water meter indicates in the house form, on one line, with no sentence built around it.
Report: 31934.20 ft³
